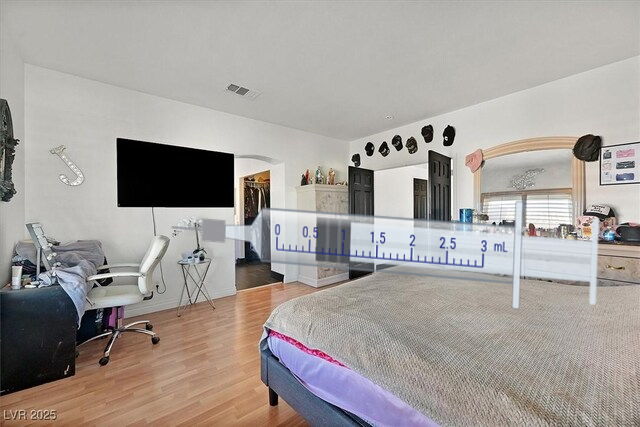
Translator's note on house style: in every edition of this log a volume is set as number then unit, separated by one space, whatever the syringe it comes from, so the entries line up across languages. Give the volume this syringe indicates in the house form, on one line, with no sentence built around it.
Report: 0.6 mL
